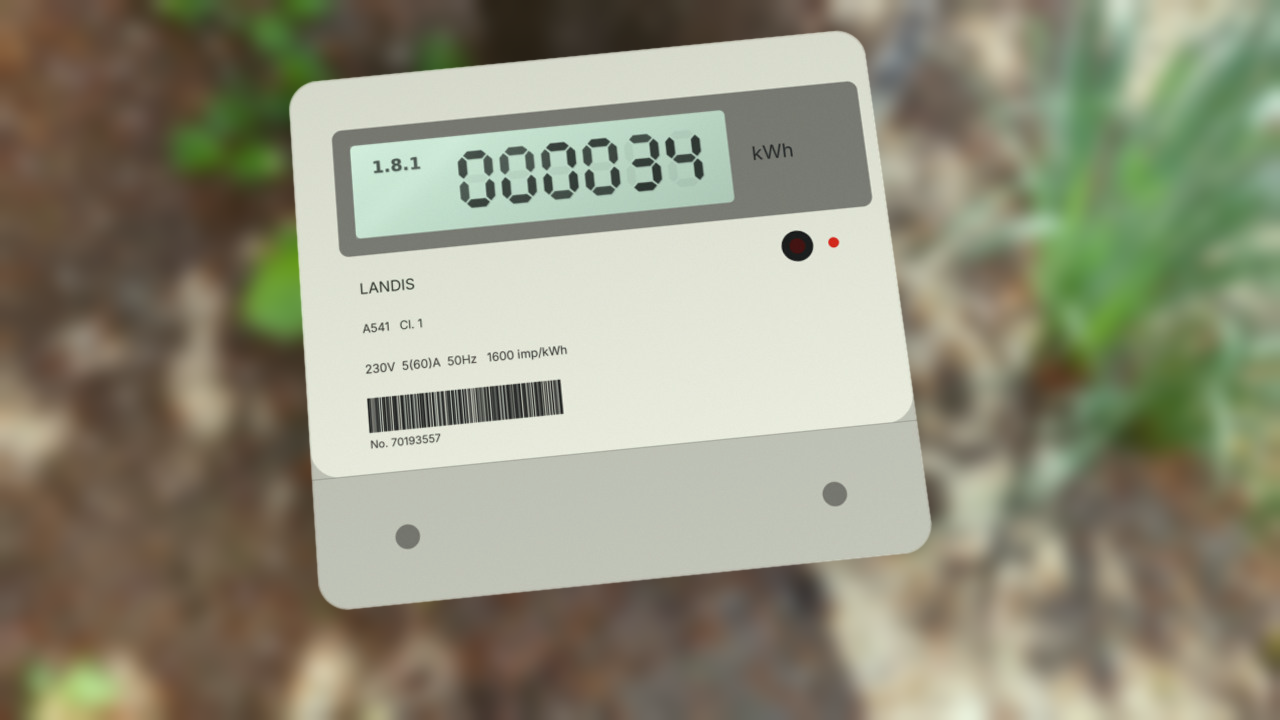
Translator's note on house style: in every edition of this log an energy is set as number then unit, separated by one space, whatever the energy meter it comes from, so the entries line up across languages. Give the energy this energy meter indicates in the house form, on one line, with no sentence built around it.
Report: 34 kWh
